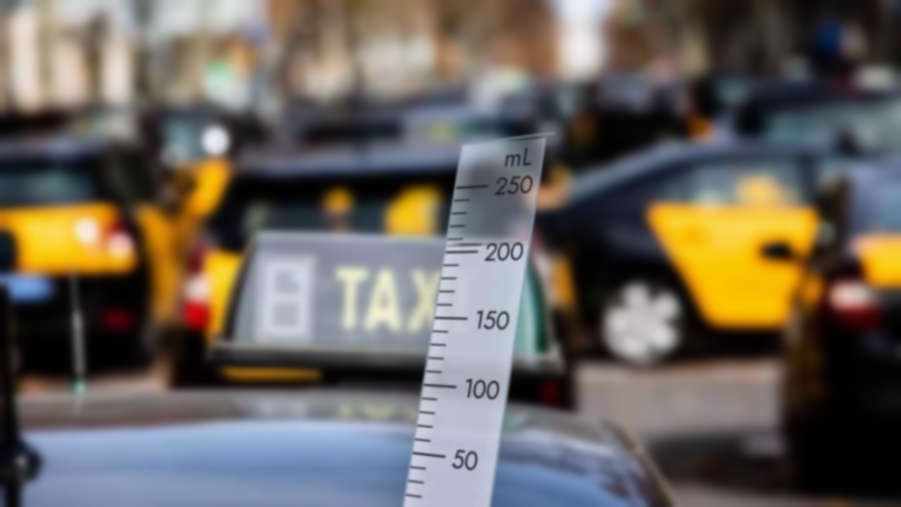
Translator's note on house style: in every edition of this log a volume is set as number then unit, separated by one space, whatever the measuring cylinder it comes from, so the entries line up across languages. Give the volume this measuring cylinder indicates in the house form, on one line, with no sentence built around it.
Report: 205 mL
